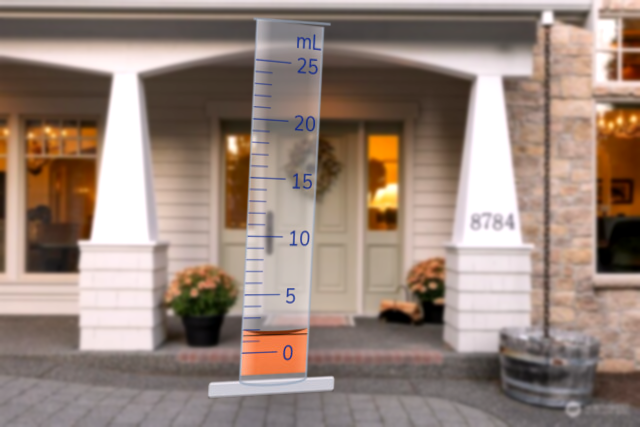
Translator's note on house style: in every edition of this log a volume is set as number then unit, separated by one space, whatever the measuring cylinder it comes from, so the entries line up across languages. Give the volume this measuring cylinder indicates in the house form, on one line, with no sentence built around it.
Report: 1.5 mL
